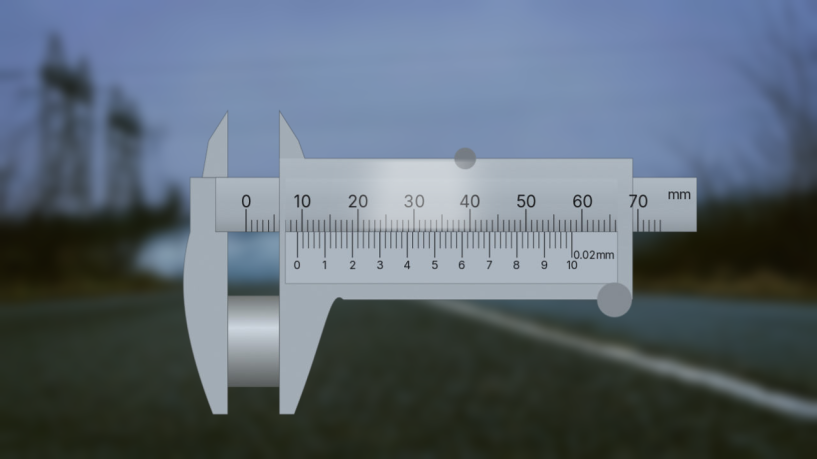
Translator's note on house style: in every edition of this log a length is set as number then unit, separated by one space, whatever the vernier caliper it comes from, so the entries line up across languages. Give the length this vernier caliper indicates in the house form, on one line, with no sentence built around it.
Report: 9.2 mm
